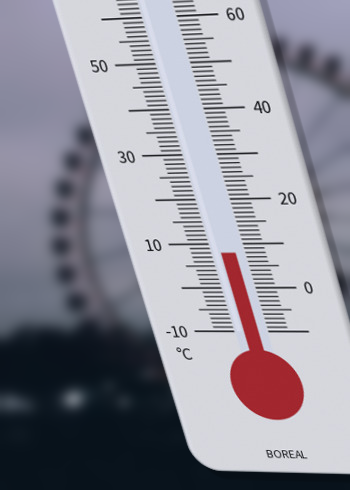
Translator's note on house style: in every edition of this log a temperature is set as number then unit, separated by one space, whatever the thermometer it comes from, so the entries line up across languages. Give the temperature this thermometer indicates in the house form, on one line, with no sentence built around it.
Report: 8 °C
